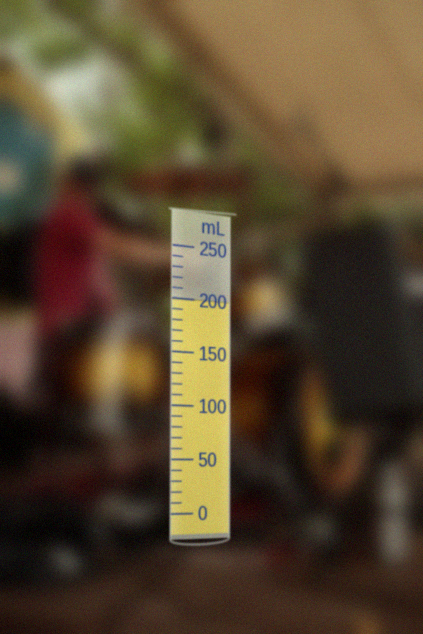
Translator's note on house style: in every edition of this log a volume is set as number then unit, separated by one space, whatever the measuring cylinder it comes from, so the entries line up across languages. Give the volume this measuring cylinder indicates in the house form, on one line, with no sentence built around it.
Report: 200 mL
